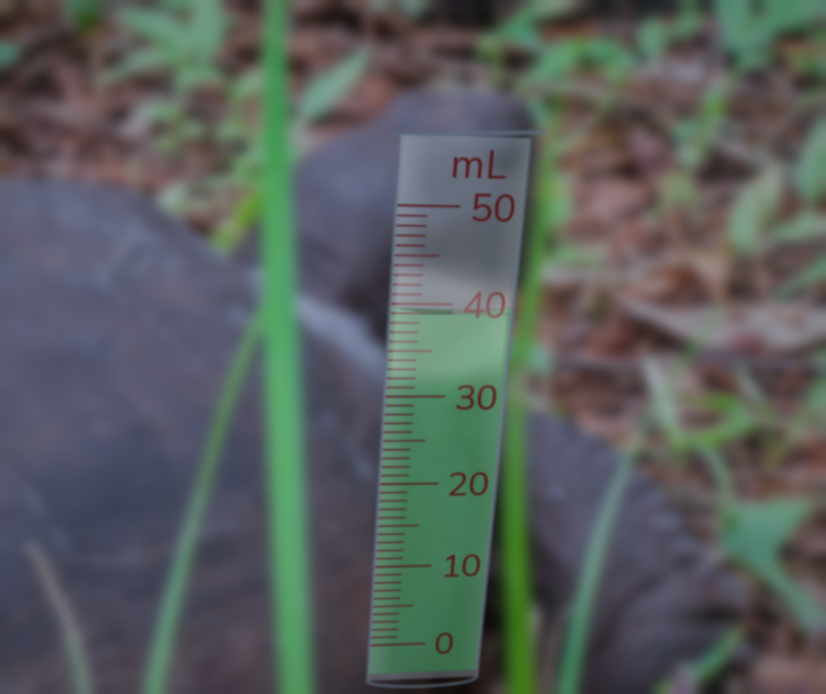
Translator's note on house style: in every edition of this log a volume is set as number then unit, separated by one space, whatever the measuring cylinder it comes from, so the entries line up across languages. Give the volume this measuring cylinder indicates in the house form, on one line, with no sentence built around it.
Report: 39 mL
